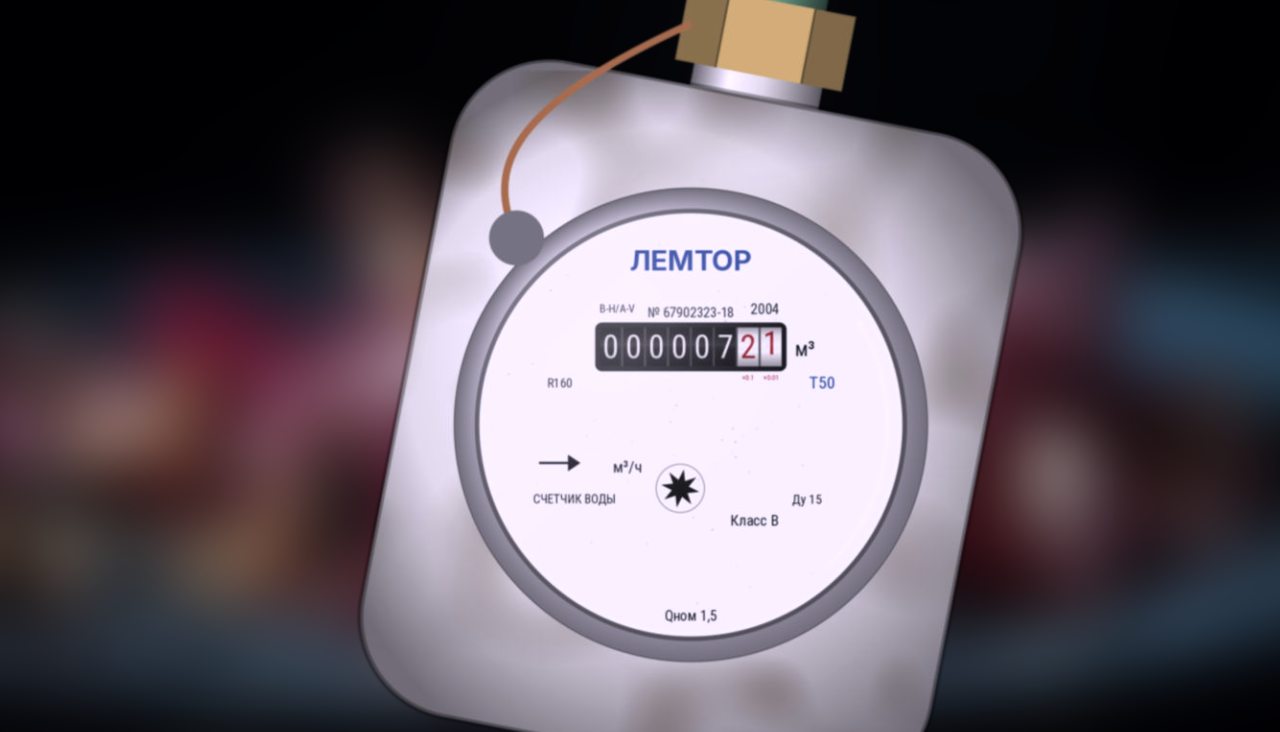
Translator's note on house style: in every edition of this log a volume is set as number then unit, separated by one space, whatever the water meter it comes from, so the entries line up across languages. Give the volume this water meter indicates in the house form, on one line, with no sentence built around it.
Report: 7.21 m³
